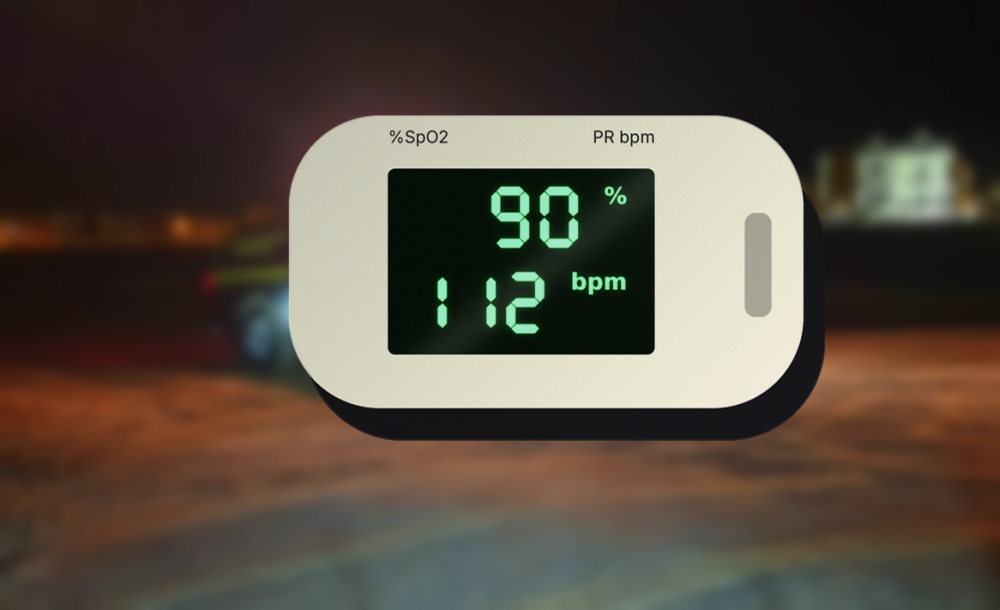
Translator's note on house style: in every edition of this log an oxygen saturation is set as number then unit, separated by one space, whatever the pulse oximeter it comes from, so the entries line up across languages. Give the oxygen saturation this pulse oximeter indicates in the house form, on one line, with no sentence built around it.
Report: 90 %
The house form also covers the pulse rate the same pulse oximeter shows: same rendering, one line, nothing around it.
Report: 112 bpm
